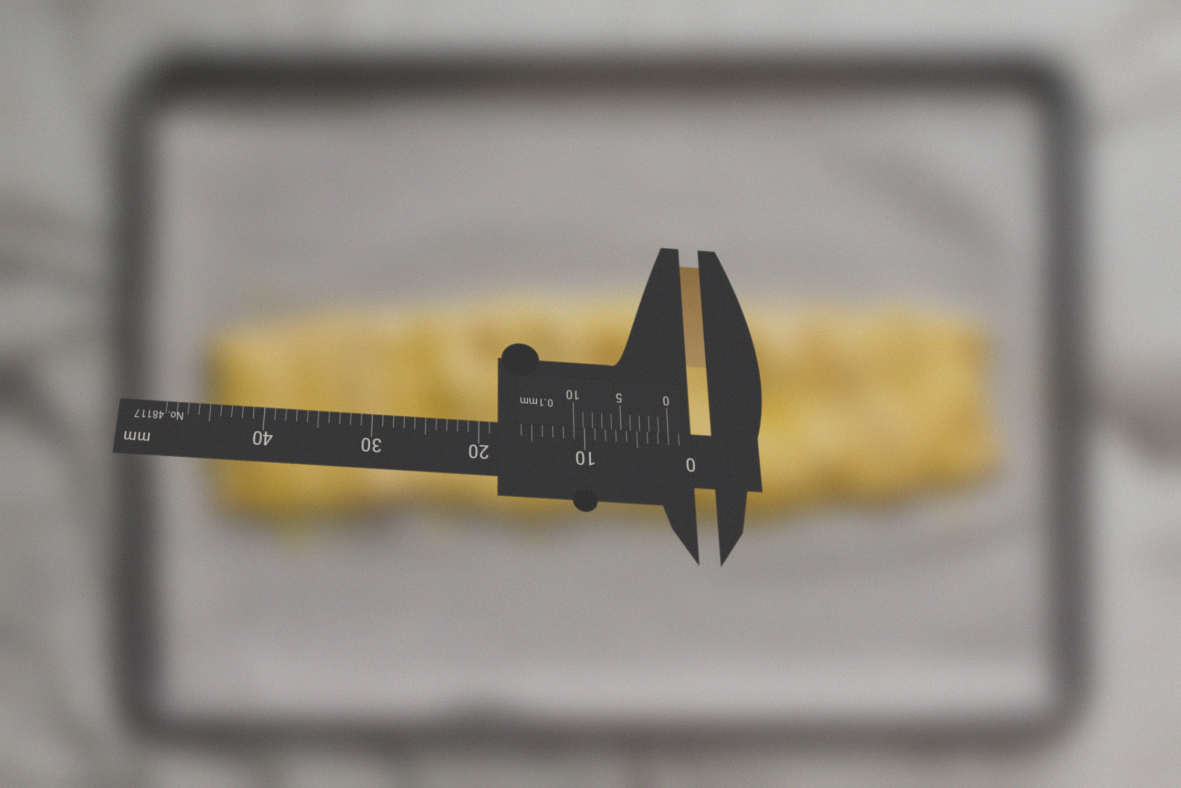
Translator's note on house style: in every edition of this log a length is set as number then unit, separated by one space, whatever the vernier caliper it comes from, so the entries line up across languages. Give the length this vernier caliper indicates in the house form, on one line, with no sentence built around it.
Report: 2.0 mm
